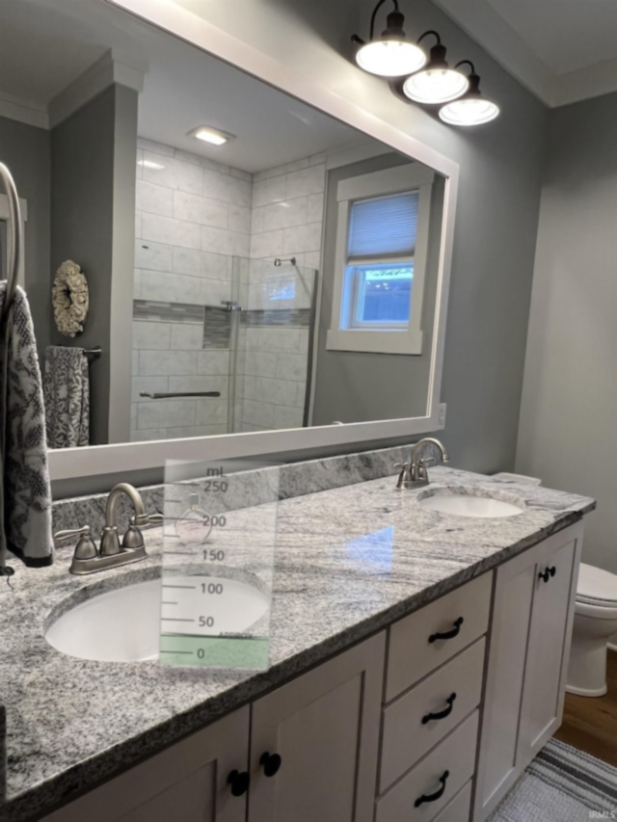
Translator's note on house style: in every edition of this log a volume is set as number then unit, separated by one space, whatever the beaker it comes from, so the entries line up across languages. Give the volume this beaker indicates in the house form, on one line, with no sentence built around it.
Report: 25 mL
